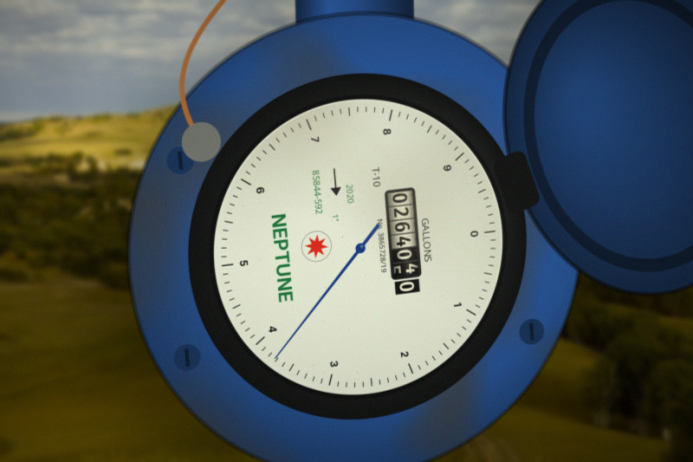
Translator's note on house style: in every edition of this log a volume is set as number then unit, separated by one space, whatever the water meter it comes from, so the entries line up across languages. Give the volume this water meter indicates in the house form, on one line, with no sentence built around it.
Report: 264043.7 gal
